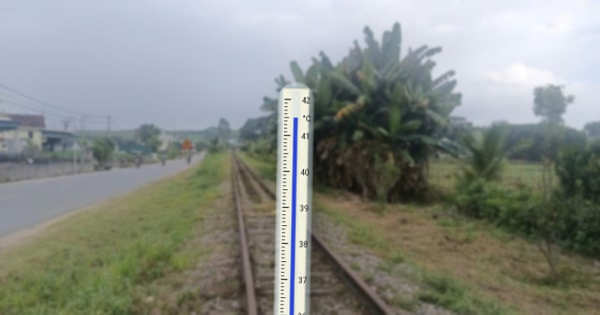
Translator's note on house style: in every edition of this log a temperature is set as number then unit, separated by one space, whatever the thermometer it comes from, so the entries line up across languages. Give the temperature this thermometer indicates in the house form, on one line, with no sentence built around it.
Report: 41.5 °C
